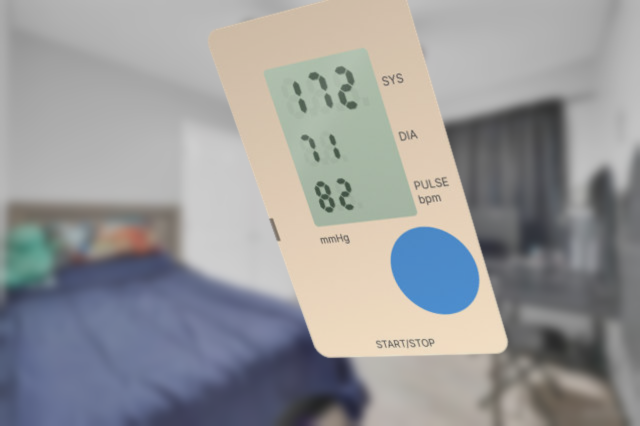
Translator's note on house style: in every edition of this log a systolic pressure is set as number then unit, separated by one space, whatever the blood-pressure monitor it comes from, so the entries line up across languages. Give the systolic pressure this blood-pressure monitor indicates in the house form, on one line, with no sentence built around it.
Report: 172 mmHg
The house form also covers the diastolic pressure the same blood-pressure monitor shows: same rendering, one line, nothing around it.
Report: 71 mmHg
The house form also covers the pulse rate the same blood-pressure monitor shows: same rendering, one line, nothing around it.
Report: 82 bpm
